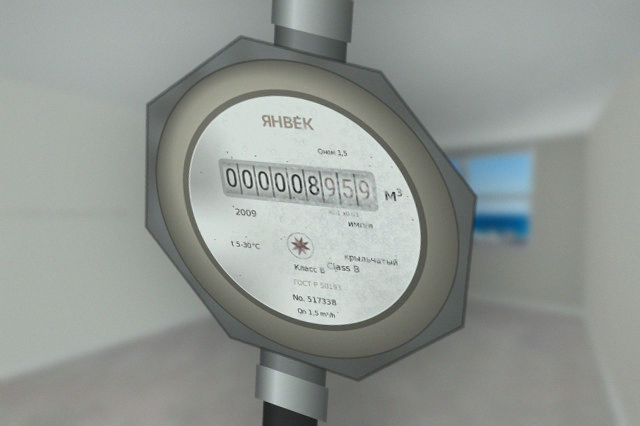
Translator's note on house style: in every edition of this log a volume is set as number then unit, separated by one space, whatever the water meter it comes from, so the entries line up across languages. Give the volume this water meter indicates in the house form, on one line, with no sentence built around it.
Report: 8.959 m³
